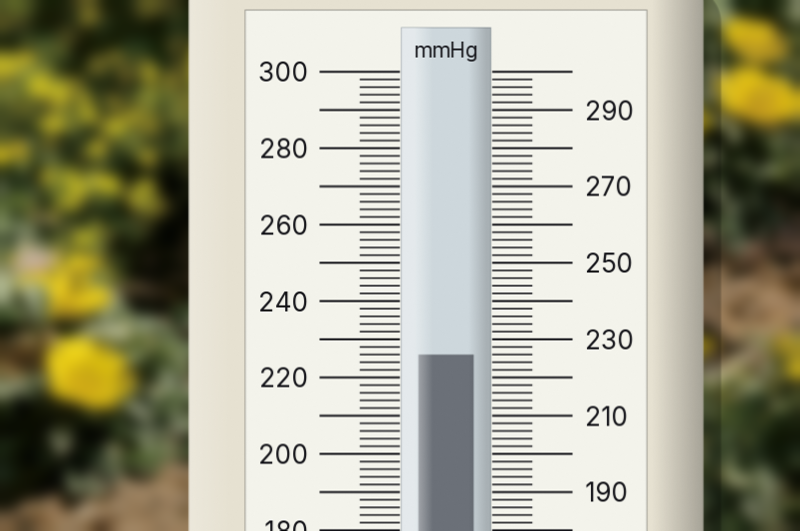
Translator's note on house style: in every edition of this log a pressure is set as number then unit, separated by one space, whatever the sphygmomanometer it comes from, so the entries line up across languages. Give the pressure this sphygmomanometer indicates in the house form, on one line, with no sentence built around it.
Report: 226 mmHg
